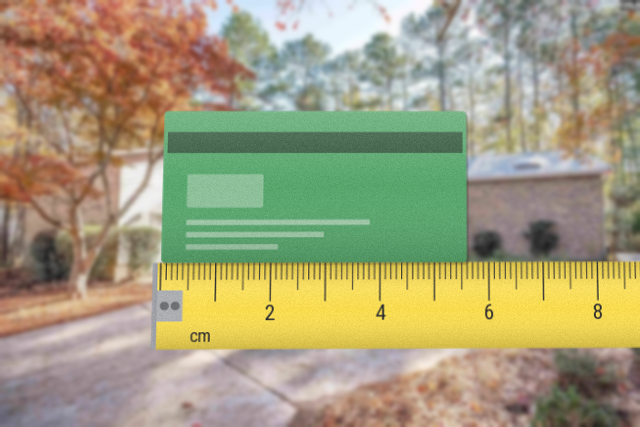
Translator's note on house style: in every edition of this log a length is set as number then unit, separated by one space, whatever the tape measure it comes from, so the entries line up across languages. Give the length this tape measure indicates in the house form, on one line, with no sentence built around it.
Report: 5.6 cm
